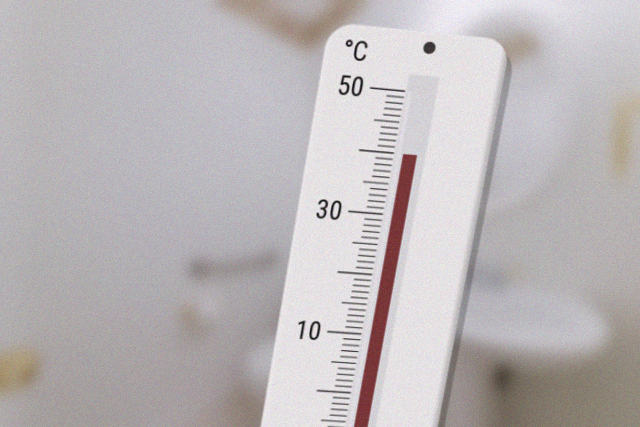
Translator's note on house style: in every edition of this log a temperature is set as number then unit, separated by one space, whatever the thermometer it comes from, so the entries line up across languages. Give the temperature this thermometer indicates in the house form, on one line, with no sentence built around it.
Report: 40 °C
